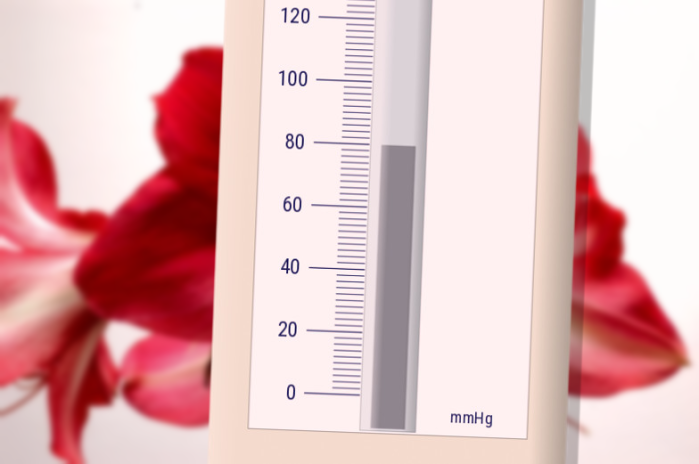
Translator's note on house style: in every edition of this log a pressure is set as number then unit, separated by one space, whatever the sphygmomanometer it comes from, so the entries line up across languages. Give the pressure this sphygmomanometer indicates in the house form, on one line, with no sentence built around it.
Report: 80 mmHg
